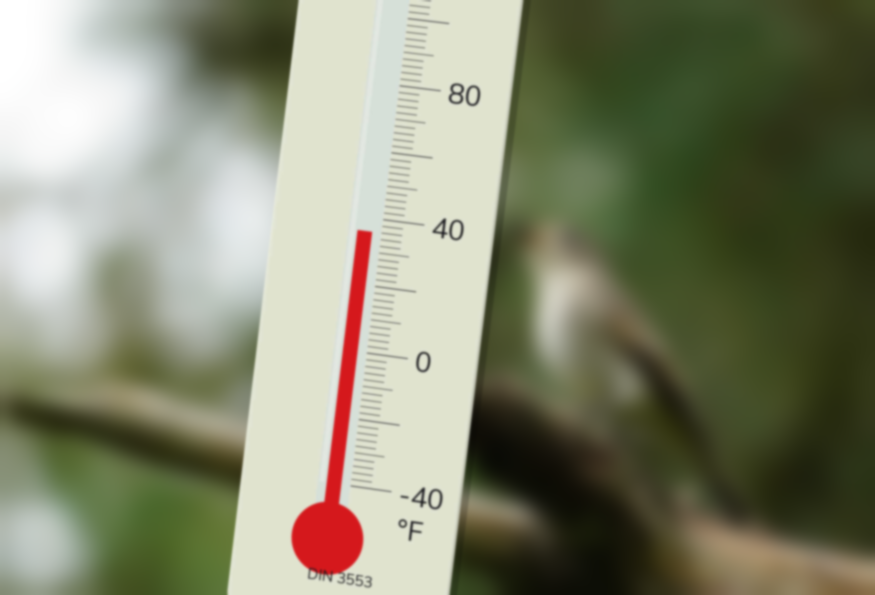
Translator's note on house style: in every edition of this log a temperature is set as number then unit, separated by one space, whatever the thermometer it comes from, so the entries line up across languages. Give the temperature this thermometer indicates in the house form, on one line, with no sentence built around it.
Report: 36 °F
